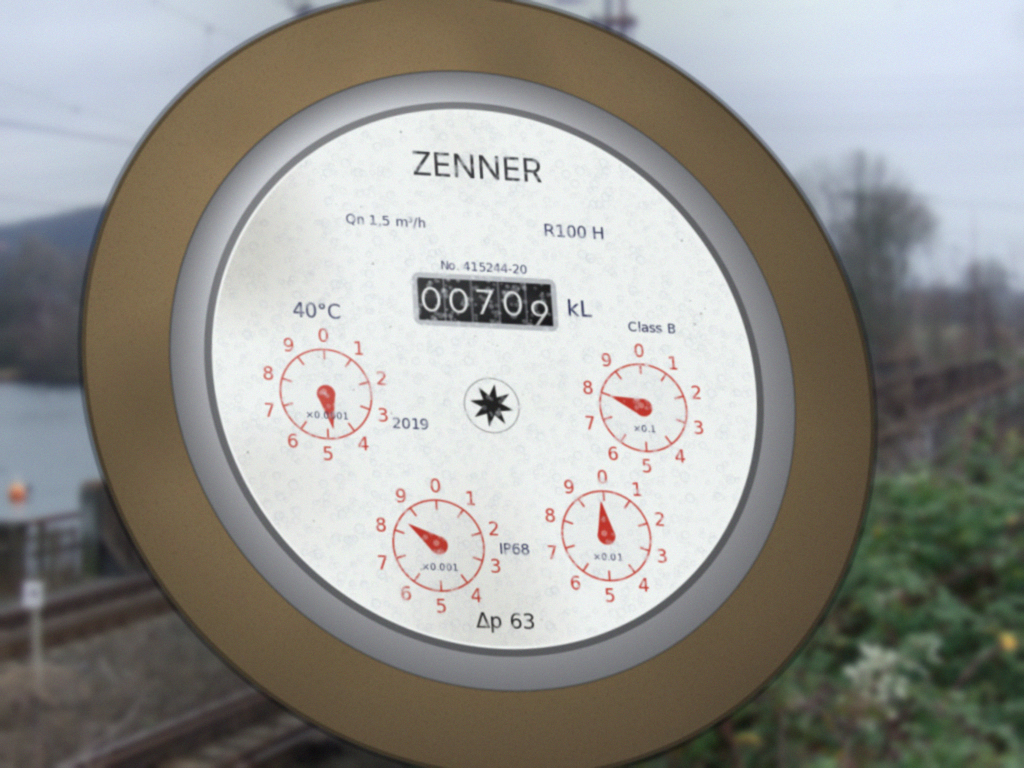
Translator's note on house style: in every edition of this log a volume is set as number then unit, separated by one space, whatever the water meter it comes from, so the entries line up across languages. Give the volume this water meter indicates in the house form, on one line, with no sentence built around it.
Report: 708.7984 kL
